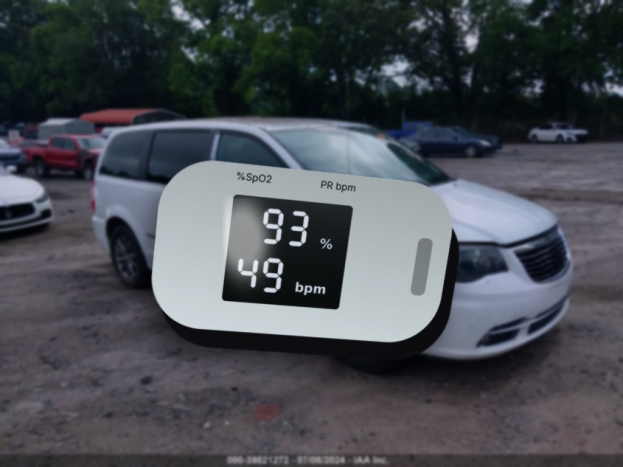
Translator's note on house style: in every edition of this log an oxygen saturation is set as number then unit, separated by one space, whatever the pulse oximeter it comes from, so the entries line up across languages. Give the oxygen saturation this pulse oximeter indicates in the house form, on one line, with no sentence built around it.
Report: 93 %
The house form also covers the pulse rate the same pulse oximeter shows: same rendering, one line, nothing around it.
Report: 49 bpm
